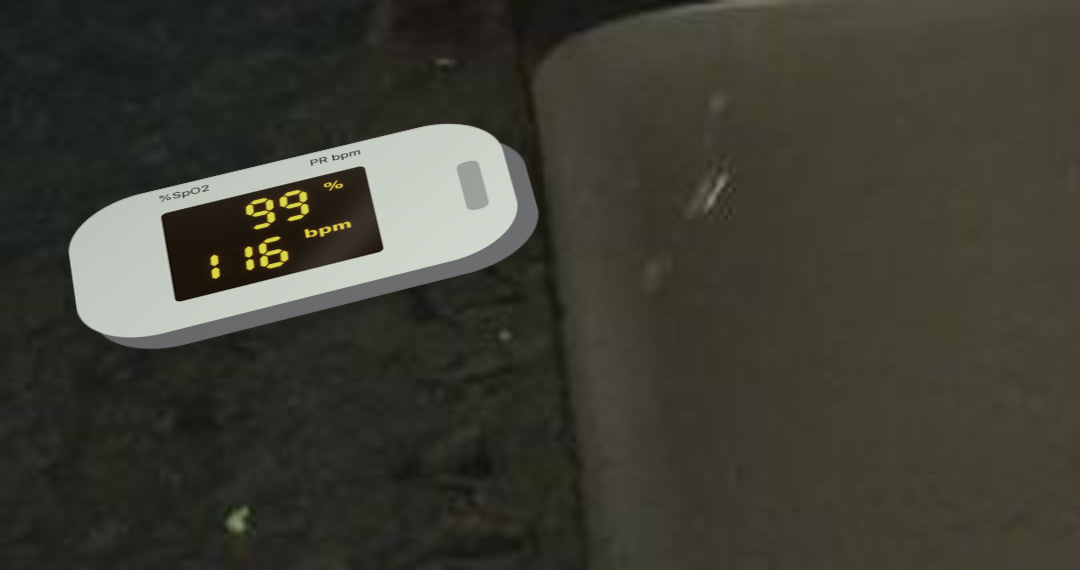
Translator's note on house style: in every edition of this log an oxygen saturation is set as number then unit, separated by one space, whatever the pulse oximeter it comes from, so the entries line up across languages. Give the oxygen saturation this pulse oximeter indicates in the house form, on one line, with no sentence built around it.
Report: 99 %
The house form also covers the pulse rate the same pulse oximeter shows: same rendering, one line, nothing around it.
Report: 116 bpm
